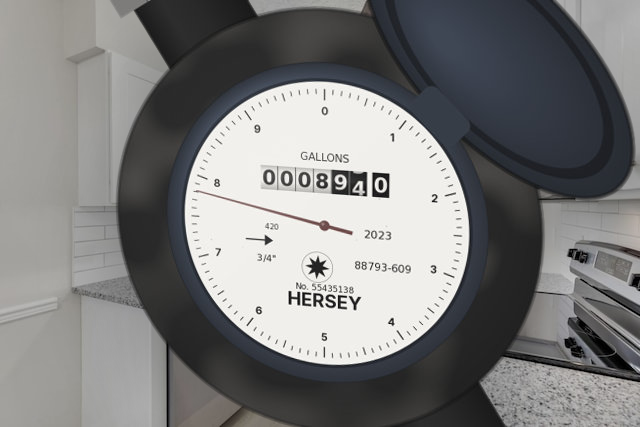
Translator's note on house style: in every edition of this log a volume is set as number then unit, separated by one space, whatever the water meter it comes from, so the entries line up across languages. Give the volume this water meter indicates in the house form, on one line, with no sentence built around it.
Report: 8937.8 gal
